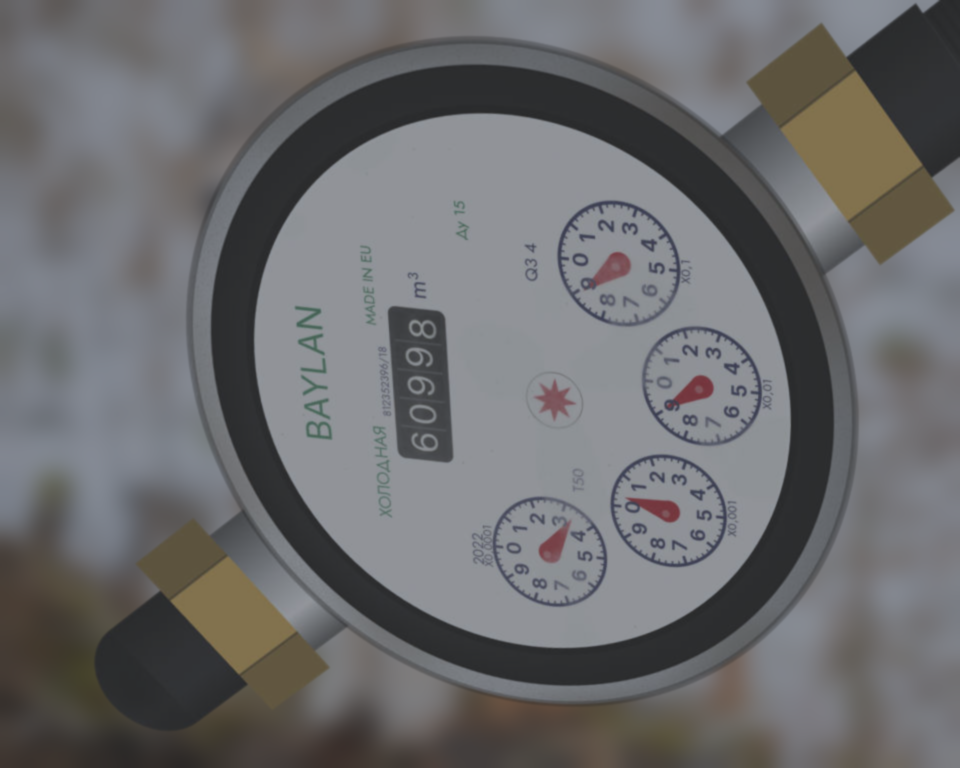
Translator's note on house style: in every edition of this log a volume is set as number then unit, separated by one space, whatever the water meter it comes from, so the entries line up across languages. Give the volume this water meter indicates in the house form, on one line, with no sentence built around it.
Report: 60997.8903 m³
